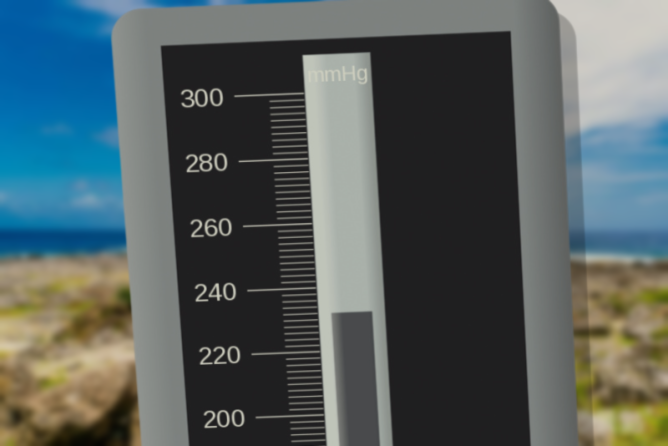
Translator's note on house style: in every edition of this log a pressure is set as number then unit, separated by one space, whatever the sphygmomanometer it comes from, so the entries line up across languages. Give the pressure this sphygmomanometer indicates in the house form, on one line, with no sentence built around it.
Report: 232 mmHg
